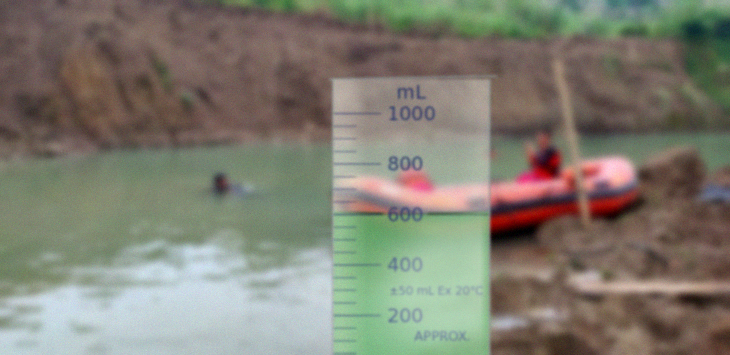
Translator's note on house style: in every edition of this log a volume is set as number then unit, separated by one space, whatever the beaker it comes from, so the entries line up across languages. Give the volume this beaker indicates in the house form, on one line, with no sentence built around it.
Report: 600 mL
